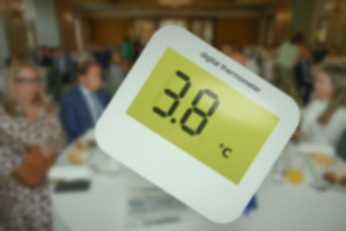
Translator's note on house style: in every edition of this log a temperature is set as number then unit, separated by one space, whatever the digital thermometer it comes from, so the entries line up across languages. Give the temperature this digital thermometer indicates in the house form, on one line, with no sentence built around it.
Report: 3.8 °C
